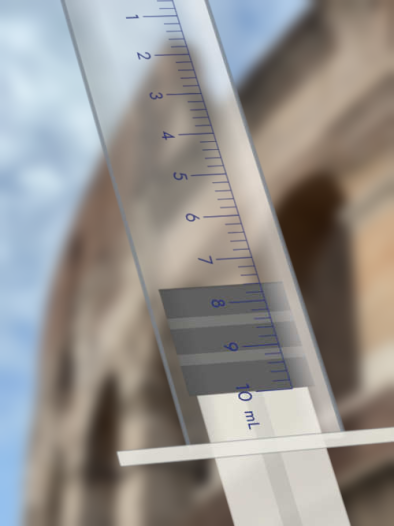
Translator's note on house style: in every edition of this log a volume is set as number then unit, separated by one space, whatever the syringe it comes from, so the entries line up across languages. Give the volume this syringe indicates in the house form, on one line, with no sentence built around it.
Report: 7.6 mL
